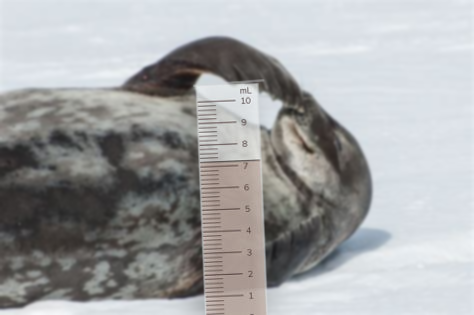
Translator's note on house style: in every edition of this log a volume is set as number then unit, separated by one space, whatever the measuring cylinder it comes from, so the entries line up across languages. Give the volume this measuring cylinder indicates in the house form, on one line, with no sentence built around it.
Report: 7.2 mL
